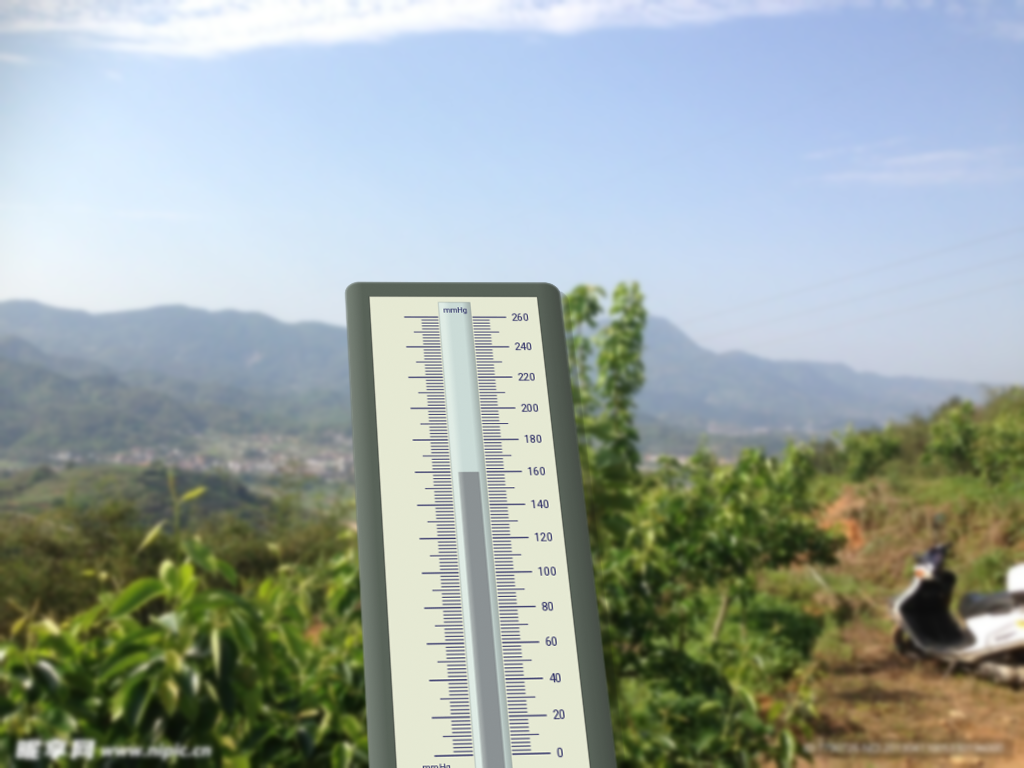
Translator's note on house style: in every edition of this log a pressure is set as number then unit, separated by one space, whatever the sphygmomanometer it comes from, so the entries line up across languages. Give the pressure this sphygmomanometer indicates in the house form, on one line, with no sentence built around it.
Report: 160 mmHg
